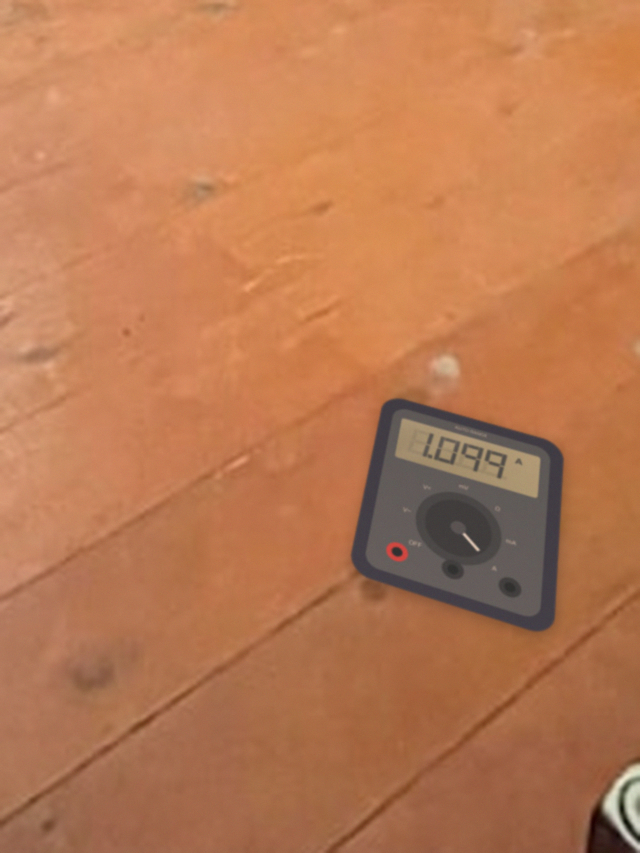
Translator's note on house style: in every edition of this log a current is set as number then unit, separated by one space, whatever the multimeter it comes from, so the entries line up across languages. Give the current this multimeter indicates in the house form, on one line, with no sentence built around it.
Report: 1.099 A
